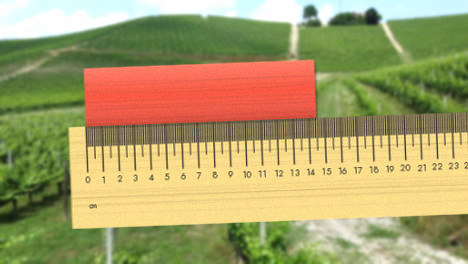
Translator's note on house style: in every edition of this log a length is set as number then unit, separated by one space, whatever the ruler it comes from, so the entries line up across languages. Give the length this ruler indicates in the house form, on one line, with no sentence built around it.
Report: 14.5 cm
